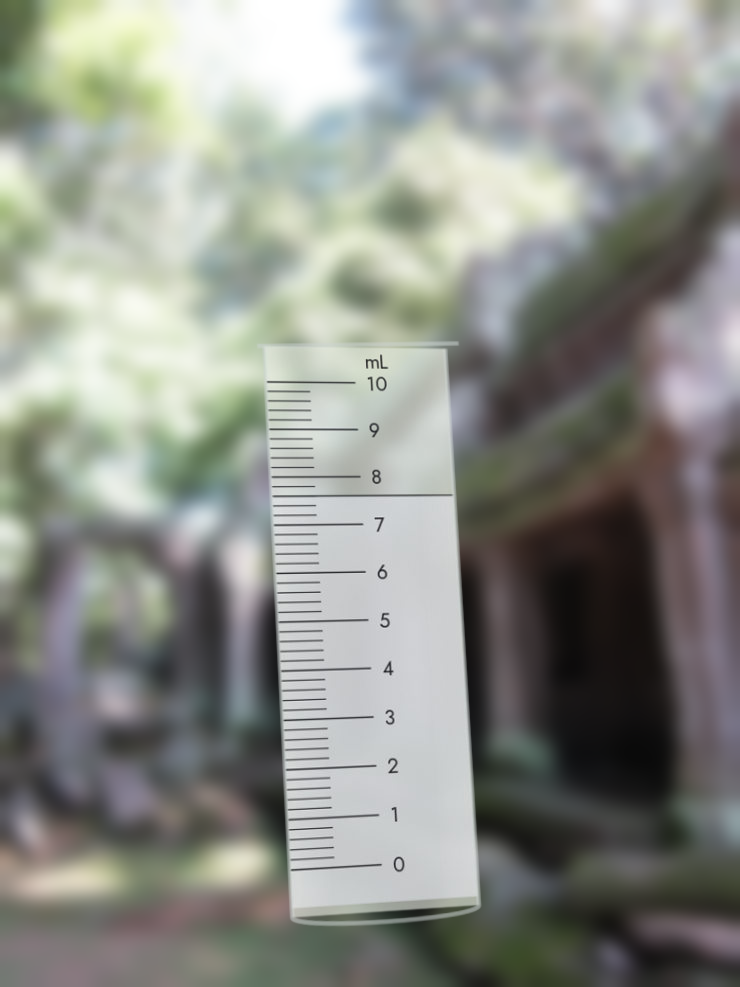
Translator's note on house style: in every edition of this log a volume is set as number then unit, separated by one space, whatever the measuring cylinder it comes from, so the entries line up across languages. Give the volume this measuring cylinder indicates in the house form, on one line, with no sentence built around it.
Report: 7.6 mL
